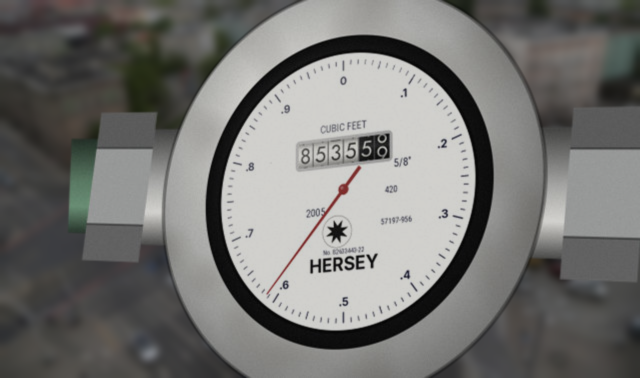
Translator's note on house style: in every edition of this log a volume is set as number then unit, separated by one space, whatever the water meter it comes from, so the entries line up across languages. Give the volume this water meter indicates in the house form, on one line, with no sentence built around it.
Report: 853558.61 ft³
